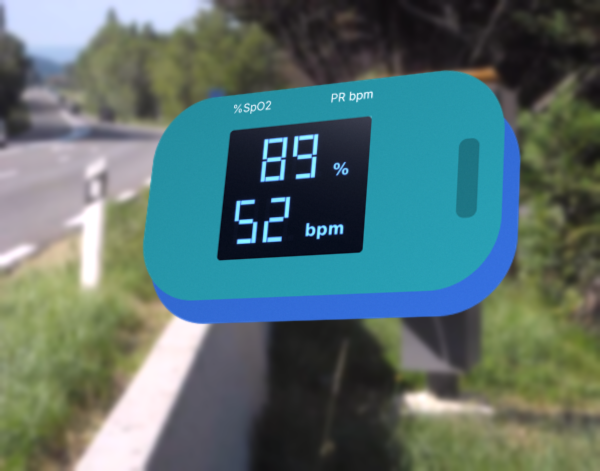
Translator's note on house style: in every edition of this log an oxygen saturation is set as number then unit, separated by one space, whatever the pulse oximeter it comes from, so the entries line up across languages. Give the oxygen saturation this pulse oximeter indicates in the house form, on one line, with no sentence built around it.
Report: 89 %
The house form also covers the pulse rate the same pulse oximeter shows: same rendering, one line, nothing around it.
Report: 52 bpm
